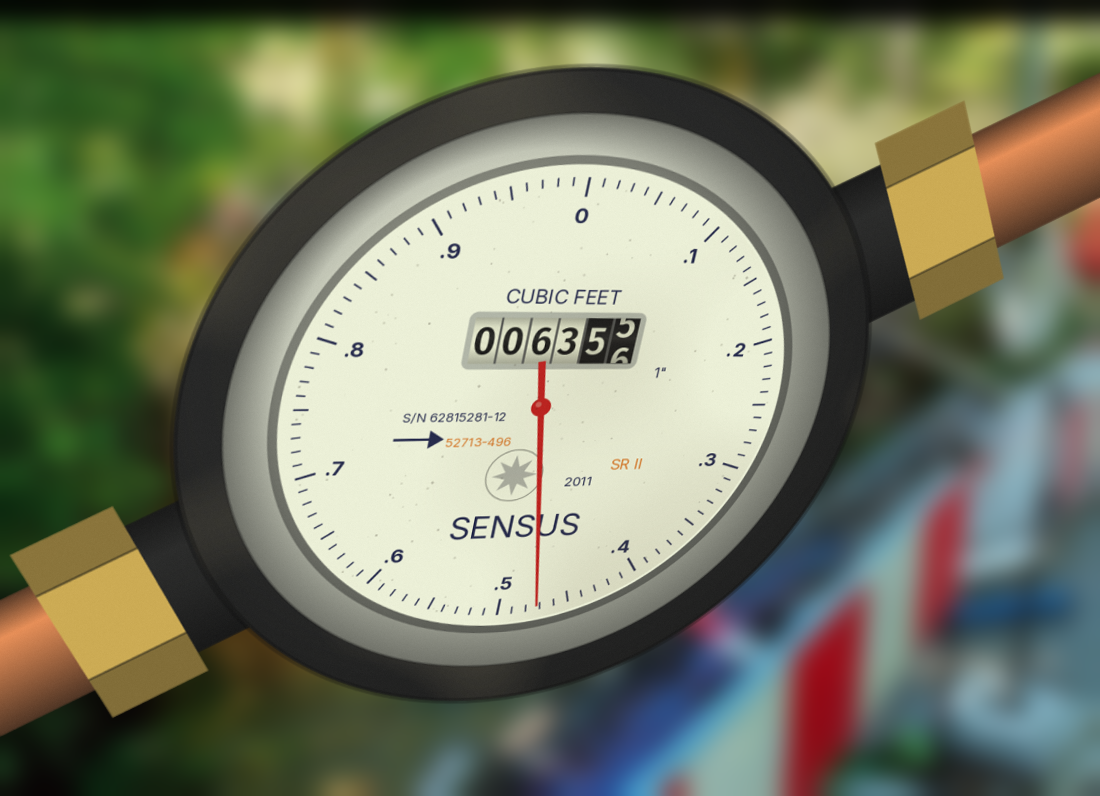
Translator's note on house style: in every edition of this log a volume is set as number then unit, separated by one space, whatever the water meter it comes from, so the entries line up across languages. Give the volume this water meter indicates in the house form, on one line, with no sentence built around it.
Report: 6355.47 ft³
